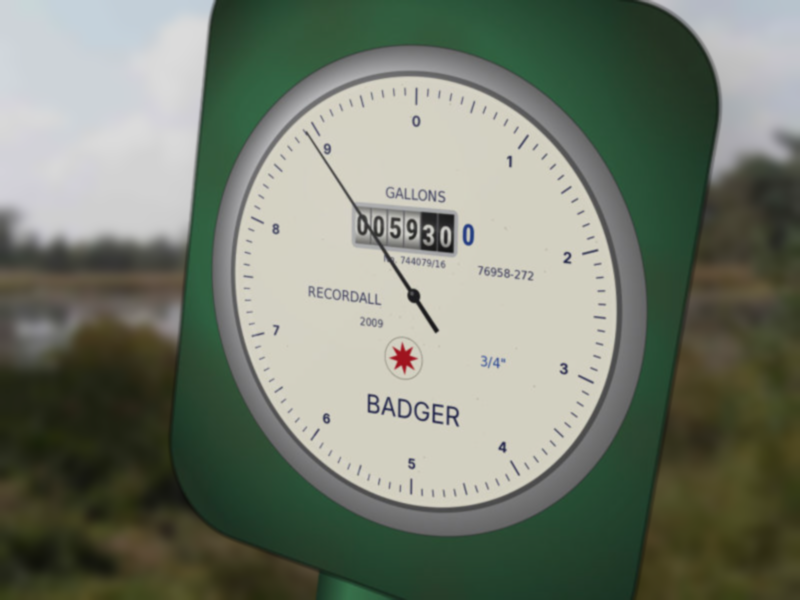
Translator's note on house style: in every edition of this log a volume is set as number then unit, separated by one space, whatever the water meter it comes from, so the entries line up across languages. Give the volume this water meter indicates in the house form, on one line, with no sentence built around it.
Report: 59298.9 gal
